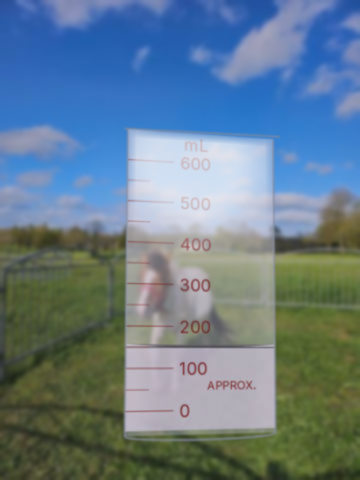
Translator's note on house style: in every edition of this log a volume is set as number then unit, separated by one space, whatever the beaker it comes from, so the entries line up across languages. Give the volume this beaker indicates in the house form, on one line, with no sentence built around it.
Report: 150 mL
